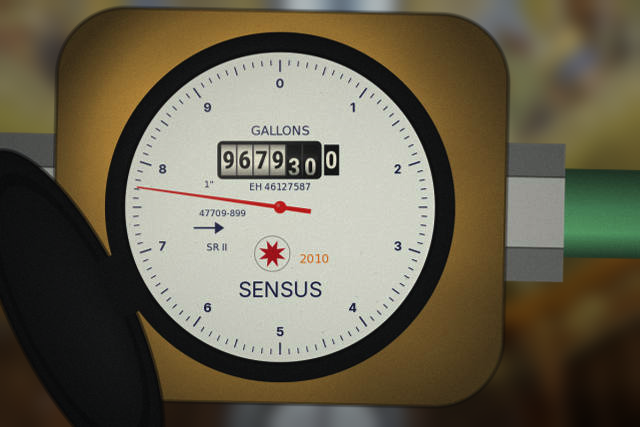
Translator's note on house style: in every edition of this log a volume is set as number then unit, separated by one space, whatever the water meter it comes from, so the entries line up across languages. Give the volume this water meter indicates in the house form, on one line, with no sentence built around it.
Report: 9679297.7 gal
